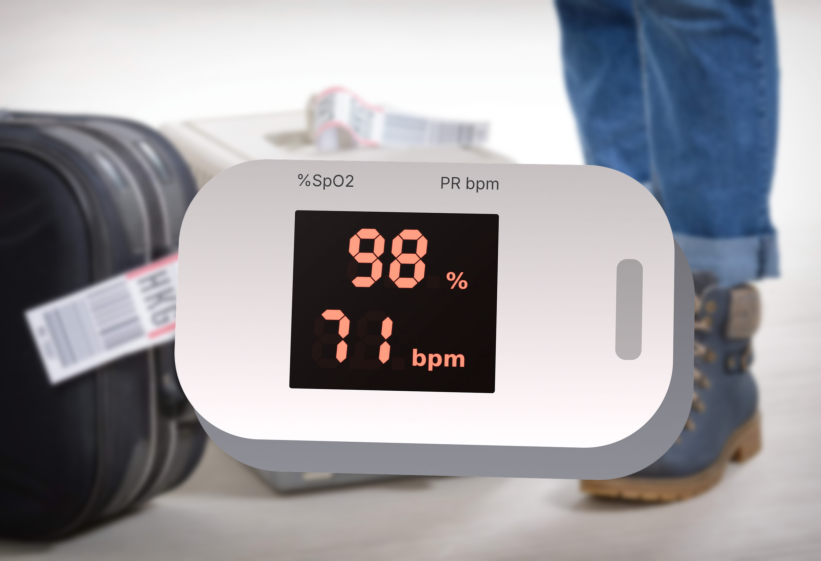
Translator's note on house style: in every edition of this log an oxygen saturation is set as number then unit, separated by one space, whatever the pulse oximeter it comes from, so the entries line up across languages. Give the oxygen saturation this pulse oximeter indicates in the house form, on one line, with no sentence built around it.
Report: 98 %
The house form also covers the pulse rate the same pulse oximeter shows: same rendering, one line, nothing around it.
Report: 71 bpm
